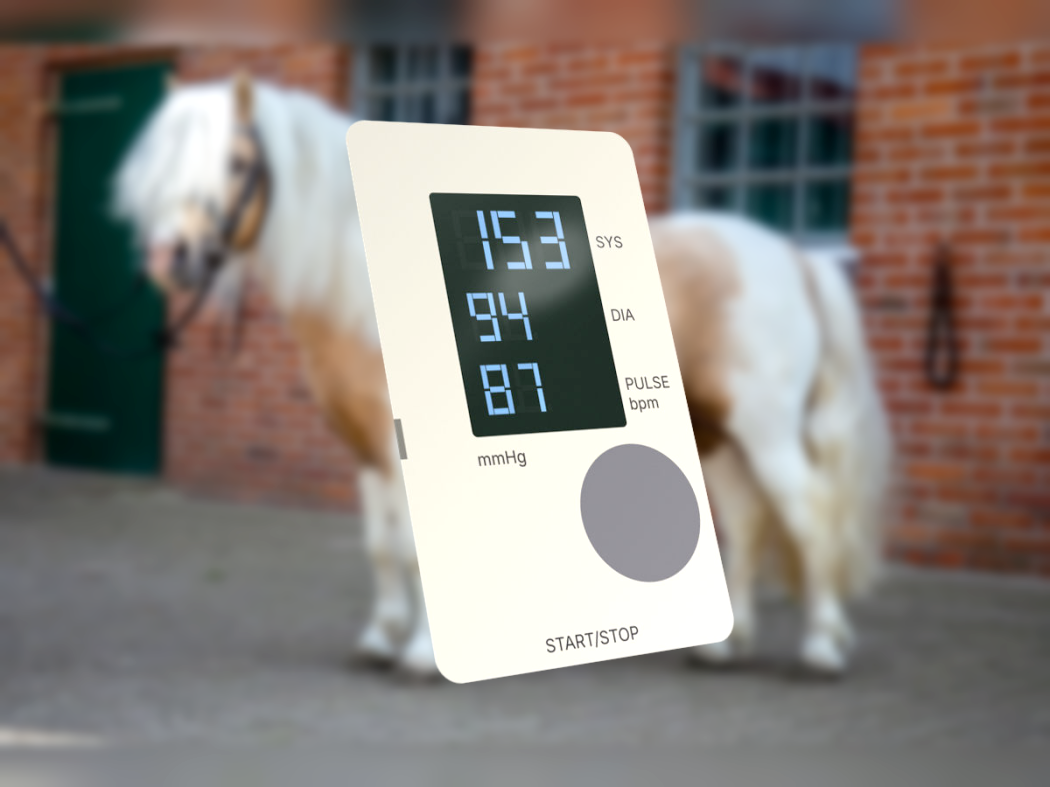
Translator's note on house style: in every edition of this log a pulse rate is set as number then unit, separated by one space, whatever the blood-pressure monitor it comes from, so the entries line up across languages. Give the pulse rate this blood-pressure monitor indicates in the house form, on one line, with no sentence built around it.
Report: 87 bpm
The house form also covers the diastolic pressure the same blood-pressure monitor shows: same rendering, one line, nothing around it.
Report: 94 mmHg
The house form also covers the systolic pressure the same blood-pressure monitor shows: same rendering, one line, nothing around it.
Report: 153 mmHg
